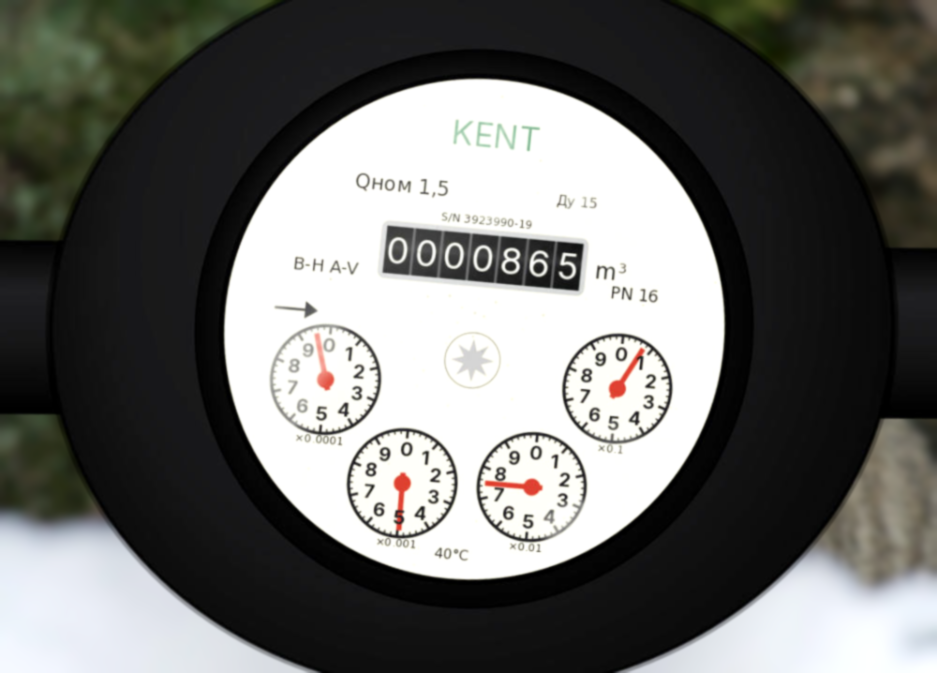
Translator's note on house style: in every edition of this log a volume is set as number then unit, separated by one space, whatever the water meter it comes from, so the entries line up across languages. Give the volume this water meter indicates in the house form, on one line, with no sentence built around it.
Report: 865.0749 m³
